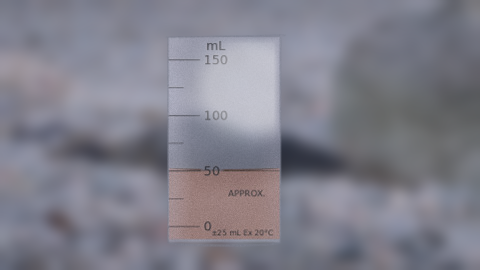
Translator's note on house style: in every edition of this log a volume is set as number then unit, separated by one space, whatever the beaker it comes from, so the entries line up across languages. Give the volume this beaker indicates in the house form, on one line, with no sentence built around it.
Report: 50 mL
